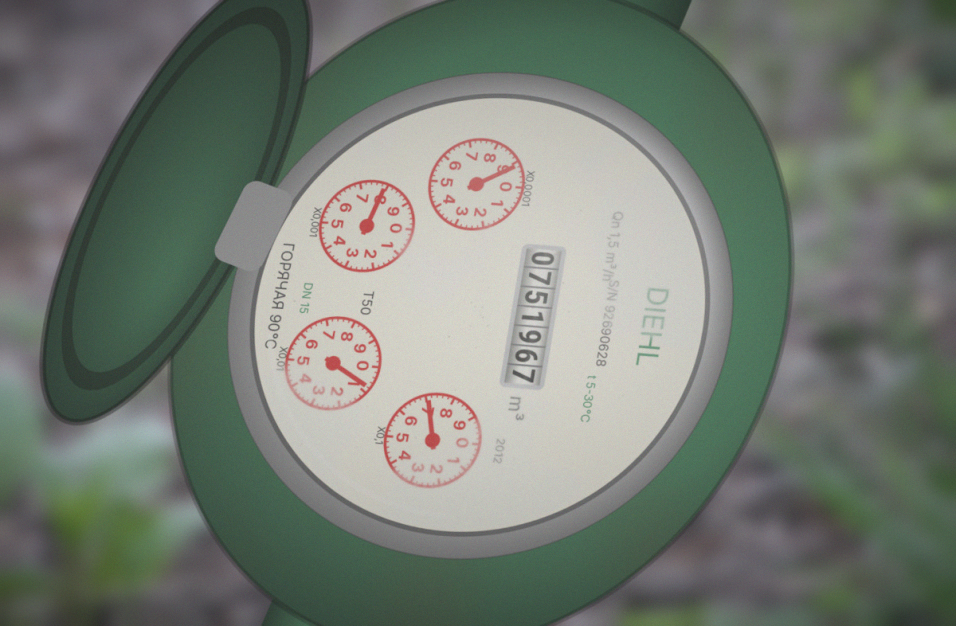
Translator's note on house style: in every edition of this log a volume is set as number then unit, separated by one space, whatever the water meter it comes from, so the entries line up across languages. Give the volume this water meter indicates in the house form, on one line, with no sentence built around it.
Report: 751967.7079 m³
